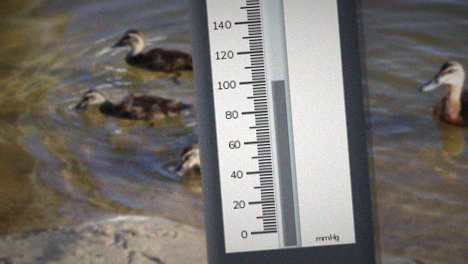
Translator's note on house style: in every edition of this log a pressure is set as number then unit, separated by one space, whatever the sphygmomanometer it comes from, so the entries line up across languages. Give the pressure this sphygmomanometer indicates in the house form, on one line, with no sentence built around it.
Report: 100 mmHg
